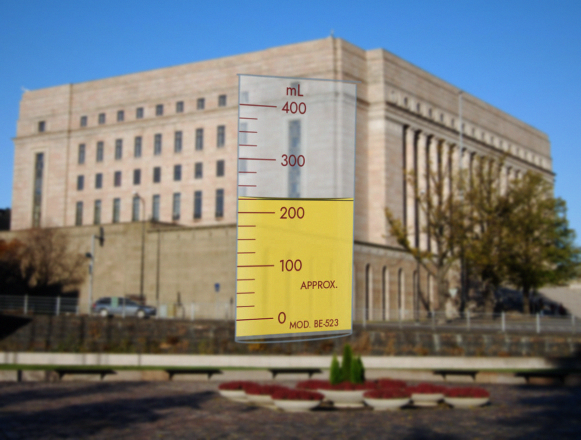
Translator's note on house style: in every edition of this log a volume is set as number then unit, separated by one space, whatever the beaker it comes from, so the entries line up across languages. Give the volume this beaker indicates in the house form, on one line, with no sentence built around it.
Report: 225 mL
